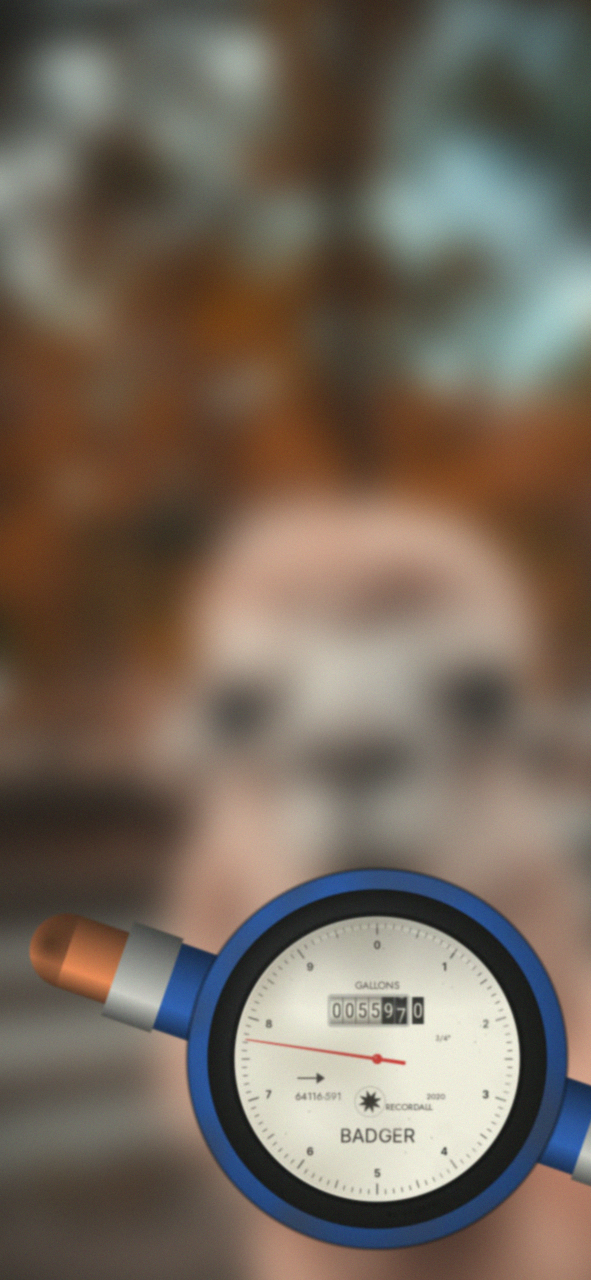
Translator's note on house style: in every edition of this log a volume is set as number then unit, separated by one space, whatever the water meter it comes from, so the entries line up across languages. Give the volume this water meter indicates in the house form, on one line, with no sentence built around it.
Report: 55967.7 gal
